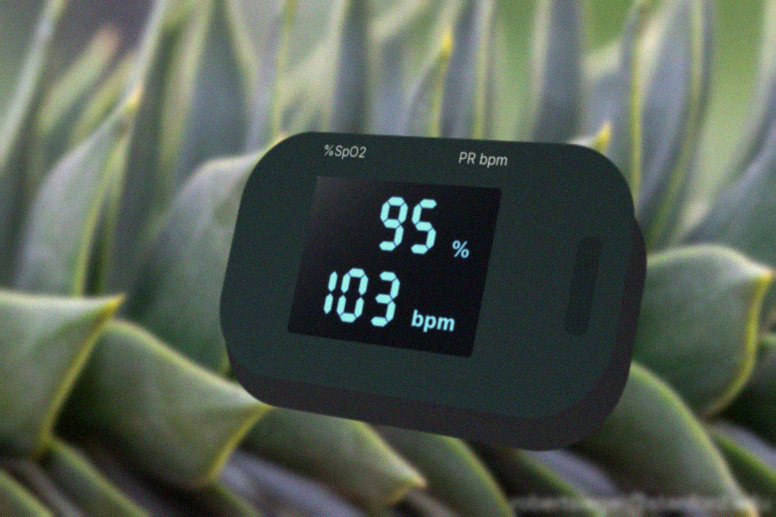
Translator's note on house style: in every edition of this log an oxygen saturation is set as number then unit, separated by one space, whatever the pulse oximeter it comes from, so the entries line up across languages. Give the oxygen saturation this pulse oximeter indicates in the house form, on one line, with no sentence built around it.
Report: 95 %
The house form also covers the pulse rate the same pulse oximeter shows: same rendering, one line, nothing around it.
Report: 103 bpm
